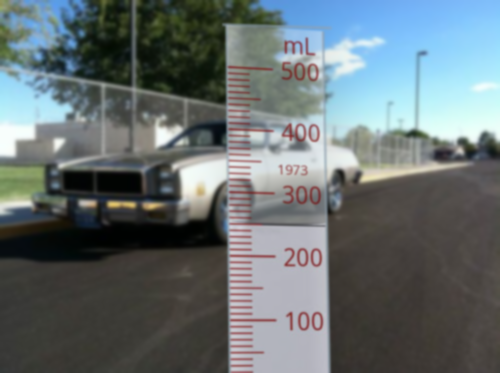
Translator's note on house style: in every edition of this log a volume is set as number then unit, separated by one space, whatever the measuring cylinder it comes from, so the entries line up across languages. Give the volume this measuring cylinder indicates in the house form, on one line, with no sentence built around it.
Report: 250 mL
